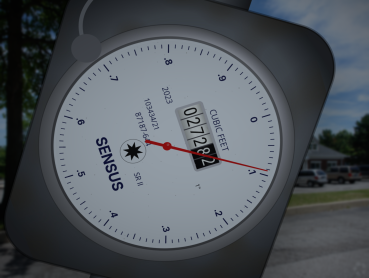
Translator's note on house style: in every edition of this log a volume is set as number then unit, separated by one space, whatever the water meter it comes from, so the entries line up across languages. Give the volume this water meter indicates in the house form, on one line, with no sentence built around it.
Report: 27282.09 ft³
